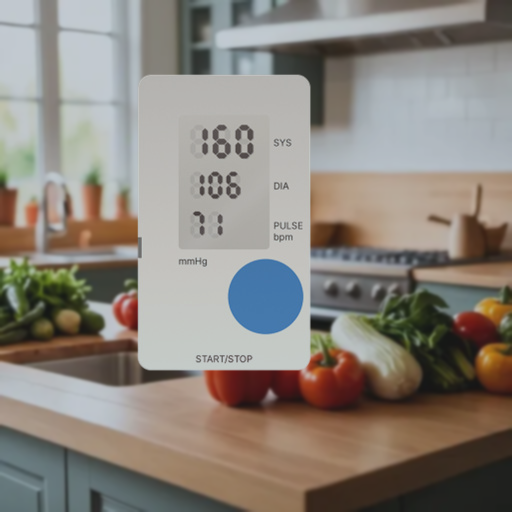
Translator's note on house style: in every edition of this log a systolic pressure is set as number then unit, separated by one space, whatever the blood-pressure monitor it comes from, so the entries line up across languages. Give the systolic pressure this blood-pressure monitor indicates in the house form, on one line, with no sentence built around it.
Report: 160 mmHg
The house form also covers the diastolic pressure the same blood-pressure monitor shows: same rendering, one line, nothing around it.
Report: 106 mmHg
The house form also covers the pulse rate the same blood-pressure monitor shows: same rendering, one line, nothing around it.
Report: 71 bpm
